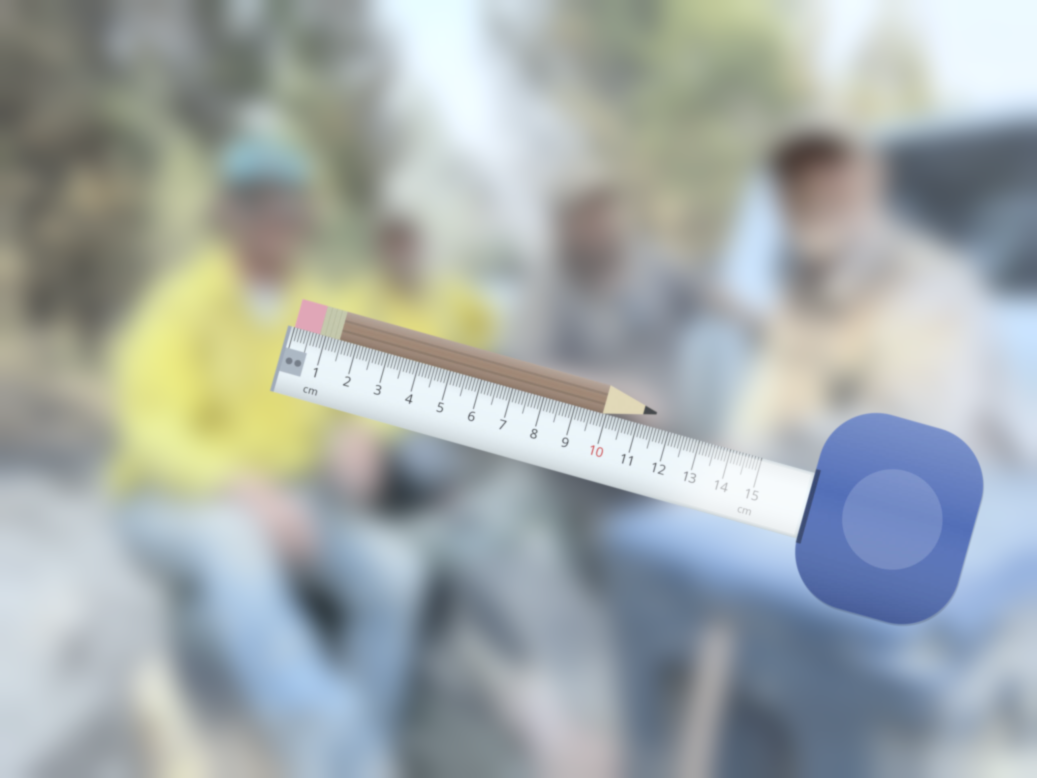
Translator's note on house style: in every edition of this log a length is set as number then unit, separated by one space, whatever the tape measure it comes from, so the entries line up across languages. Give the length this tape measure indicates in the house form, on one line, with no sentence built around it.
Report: 11.5 cm
